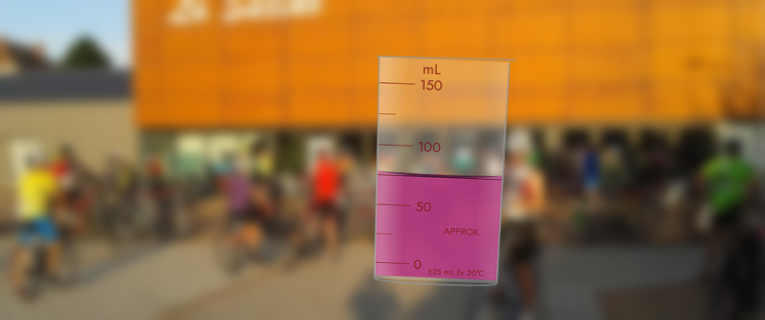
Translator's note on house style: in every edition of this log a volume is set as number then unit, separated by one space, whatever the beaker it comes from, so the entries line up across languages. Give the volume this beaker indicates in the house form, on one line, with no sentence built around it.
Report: 75 mL
